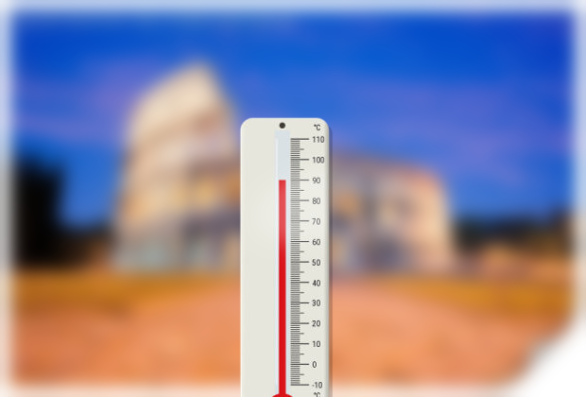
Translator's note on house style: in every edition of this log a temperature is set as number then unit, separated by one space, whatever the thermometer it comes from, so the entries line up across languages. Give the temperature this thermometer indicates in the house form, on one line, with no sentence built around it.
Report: 90 °C
